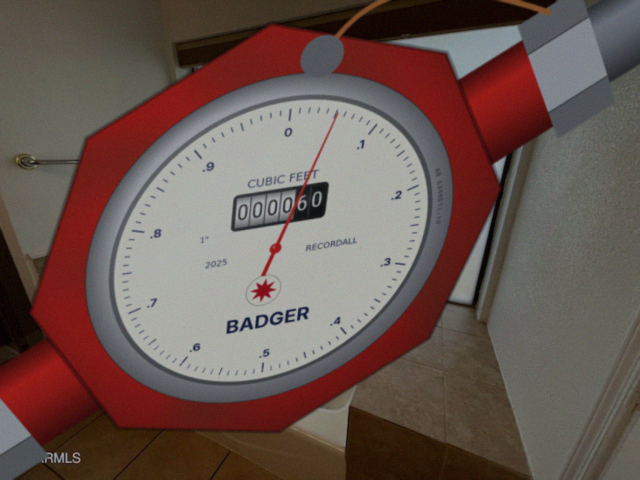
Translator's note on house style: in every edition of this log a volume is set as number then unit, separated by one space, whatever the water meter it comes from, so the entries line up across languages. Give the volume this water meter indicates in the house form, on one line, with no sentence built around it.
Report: 60.05 ft³
